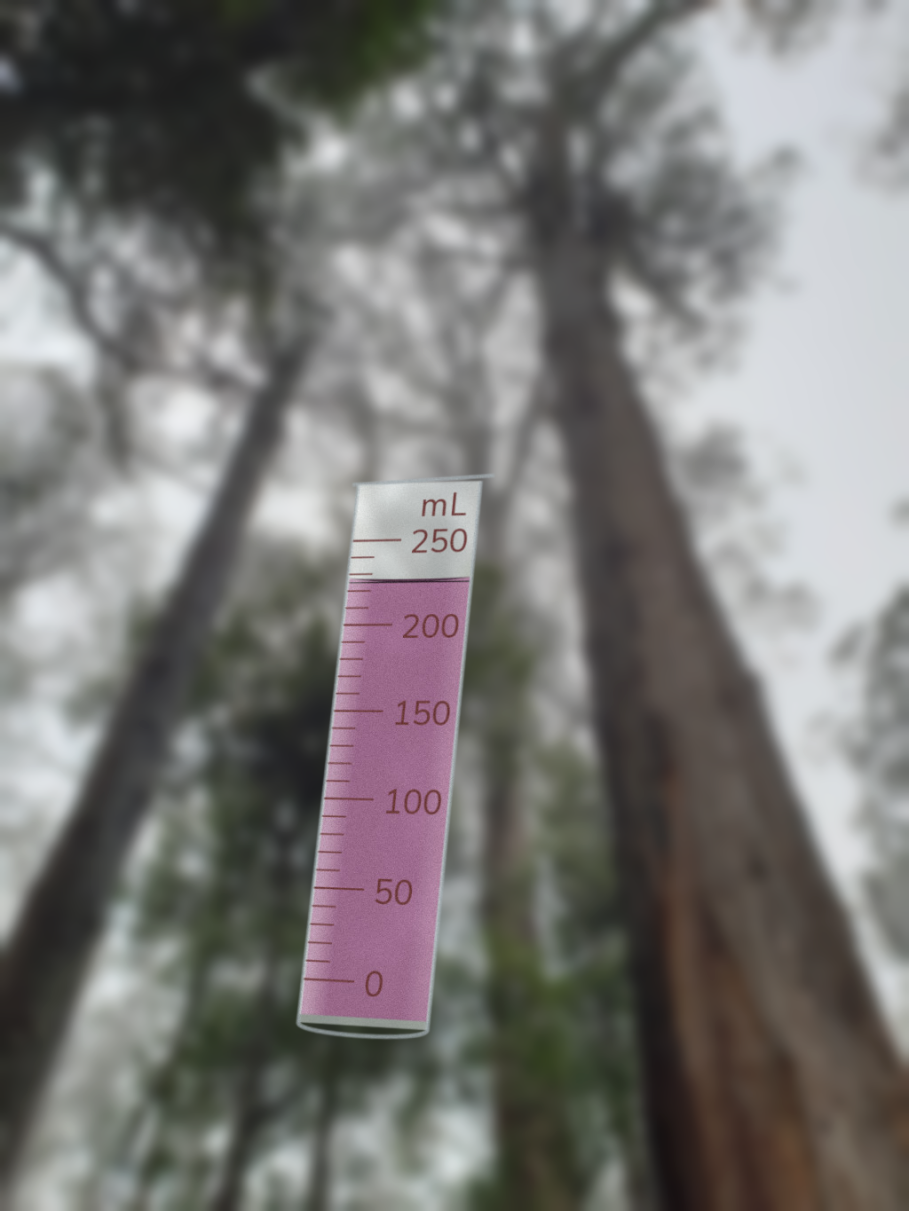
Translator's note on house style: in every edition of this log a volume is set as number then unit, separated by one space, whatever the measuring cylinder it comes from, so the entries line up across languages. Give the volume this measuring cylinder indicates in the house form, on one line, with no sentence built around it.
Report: 225 mL
